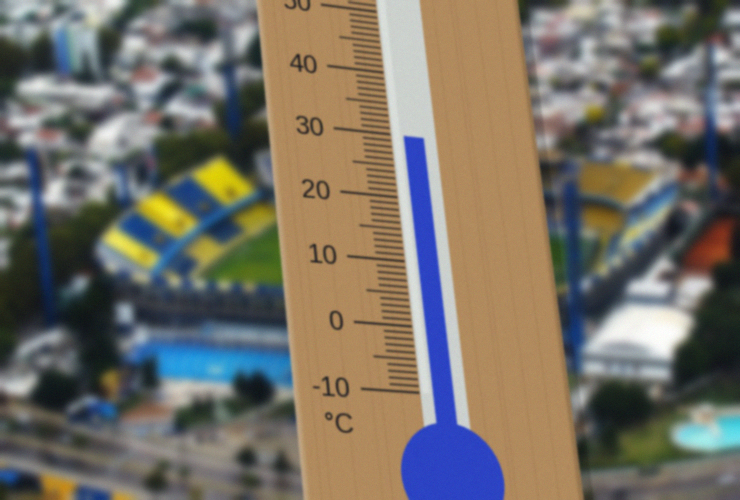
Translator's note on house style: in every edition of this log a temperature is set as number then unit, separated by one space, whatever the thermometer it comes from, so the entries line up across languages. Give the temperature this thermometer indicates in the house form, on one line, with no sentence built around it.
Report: 30 °C
